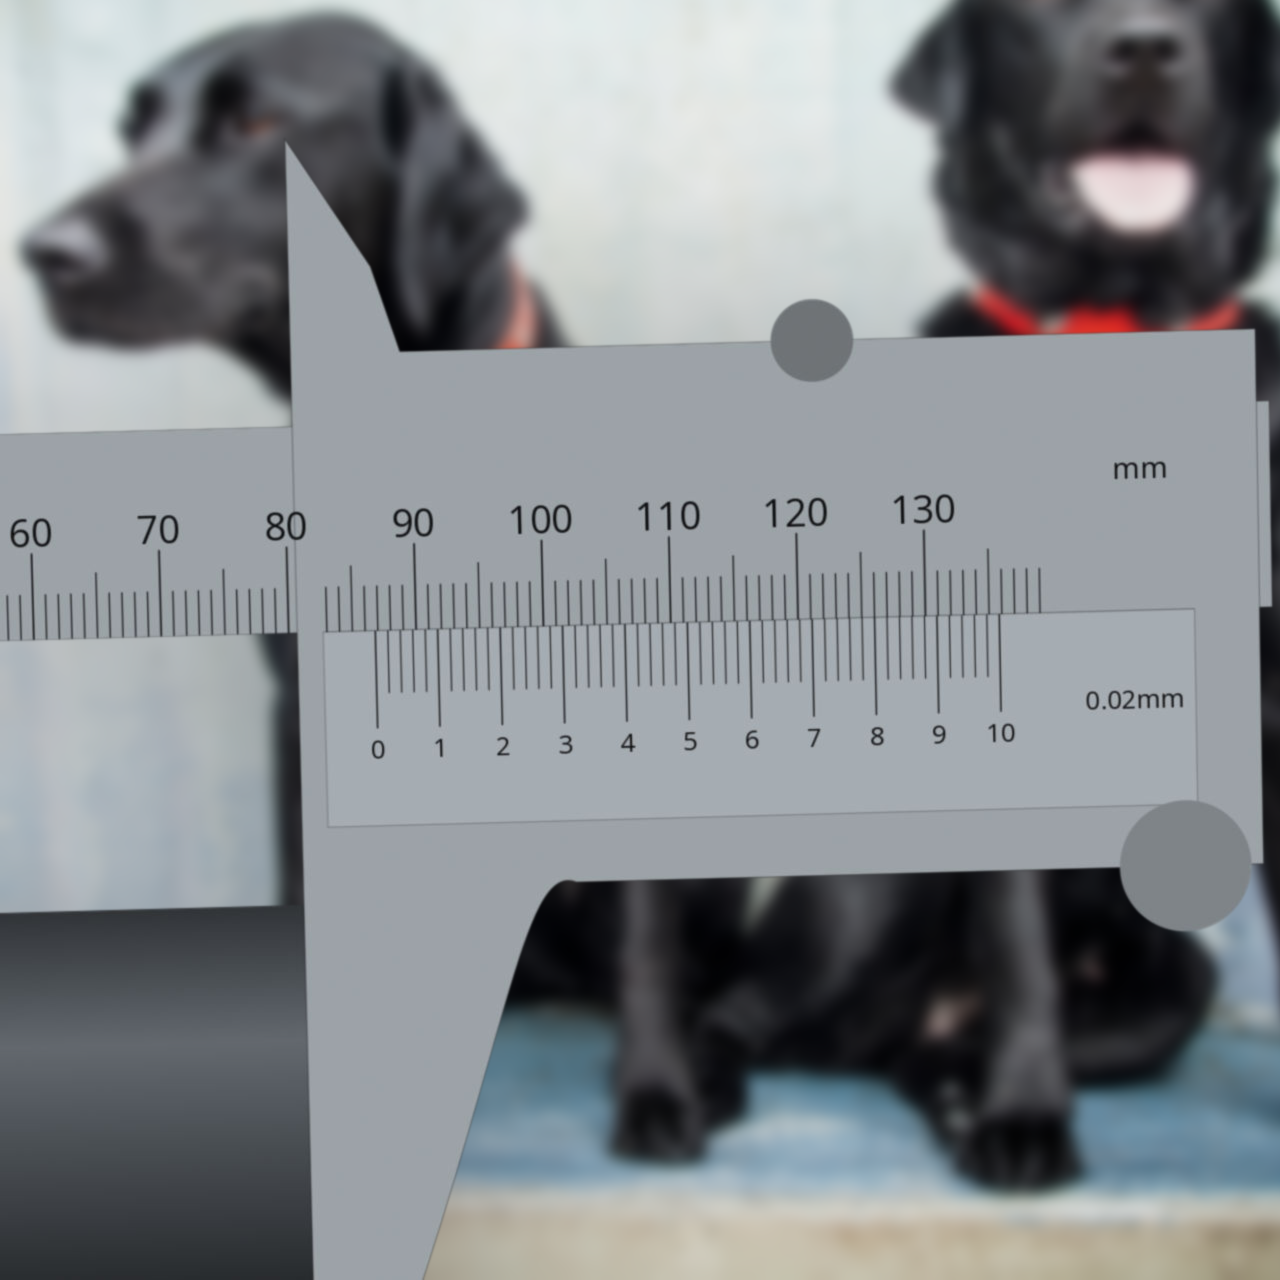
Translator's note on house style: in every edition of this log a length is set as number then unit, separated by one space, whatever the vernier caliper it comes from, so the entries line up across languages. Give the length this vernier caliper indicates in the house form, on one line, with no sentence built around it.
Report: 86.8 mm
